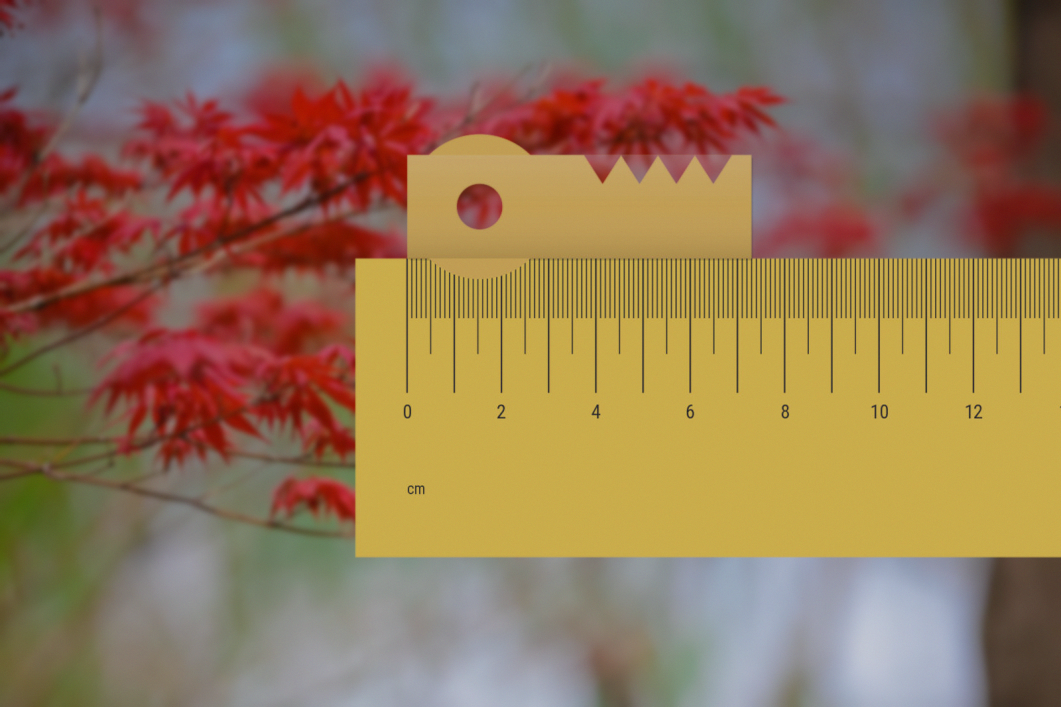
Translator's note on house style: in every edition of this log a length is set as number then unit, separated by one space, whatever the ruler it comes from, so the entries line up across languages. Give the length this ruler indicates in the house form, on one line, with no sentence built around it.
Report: 7.3 cm
